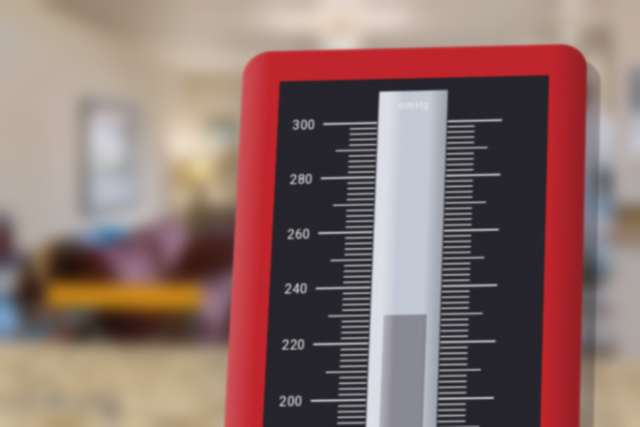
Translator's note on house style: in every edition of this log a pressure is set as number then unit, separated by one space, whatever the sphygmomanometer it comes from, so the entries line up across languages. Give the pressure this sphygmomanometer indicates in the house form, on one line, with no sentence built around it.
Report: 230 mmHg
